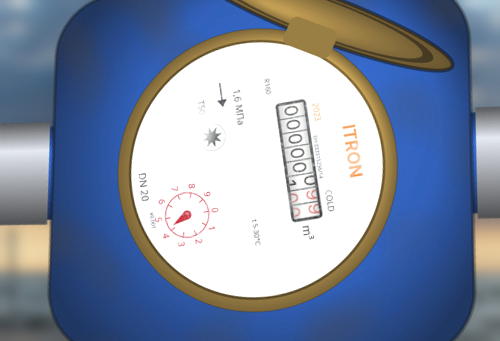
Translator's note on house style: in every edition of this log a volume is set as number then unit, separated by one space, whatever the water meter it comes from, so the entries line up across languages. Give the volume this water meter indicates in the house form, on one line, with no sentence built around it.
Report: 0.994 m³
